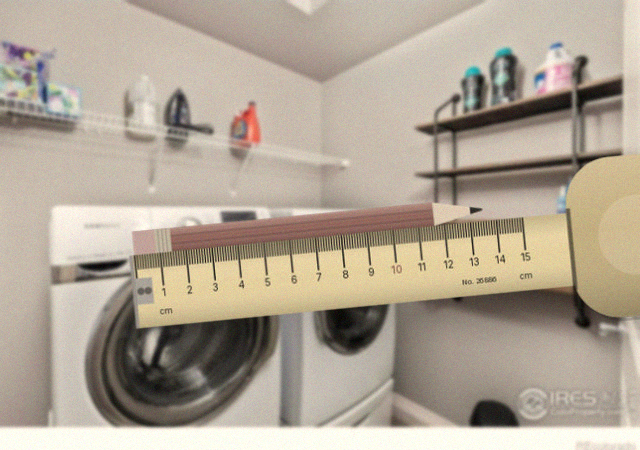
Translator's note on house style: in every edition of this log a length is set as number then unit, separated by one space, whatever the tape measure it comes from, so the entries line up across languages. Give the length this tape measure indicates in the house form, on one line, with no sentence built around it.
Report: 13.5 cm
